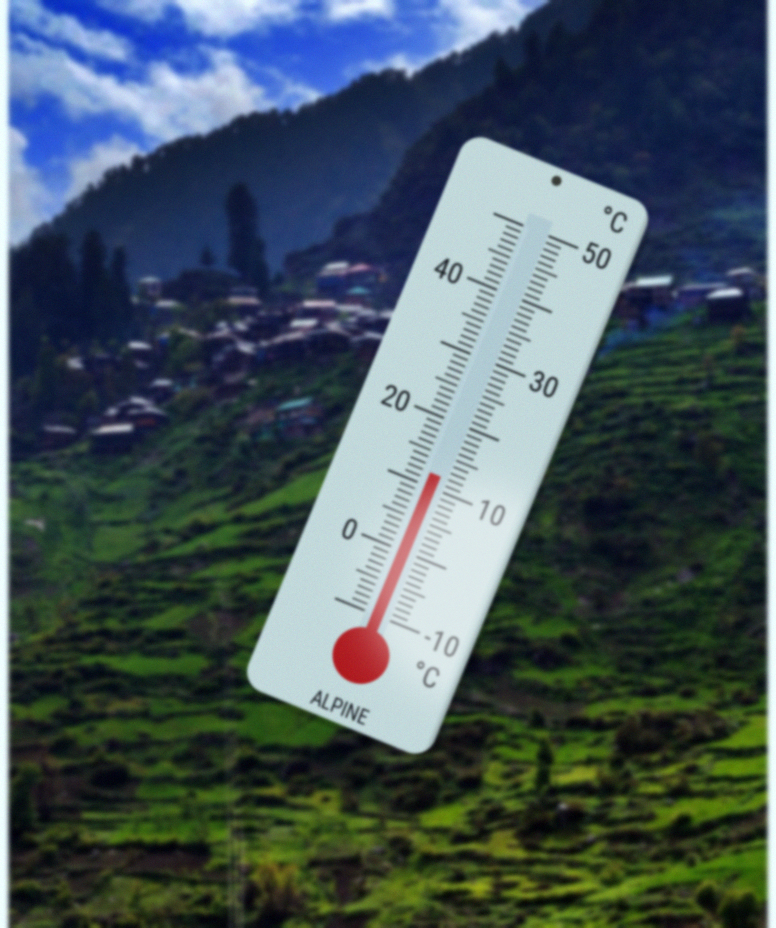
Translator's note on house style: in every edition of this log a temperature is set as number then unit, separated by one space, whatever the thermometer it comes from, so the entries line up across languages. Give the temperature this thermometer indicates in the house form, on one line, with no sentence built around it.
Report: 12 °C
